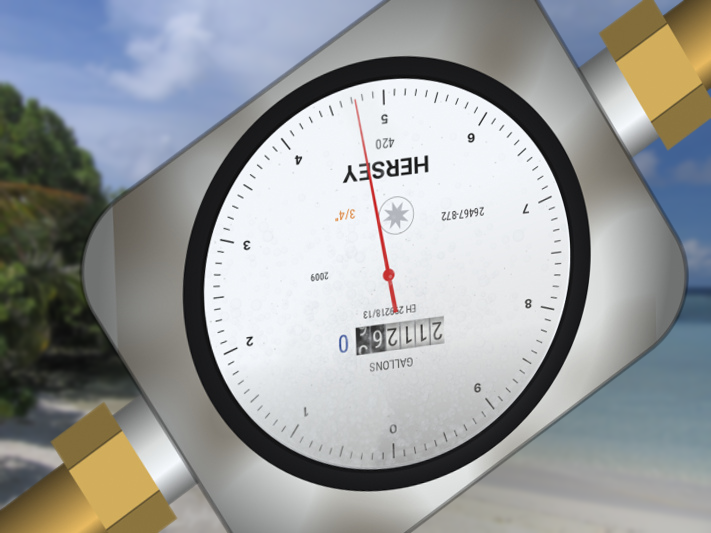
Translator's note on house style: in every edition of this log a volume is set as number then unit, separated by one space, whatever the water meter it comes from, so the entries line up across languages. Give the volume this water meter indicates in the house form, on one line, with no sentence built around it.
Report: 2112654.7 gal
